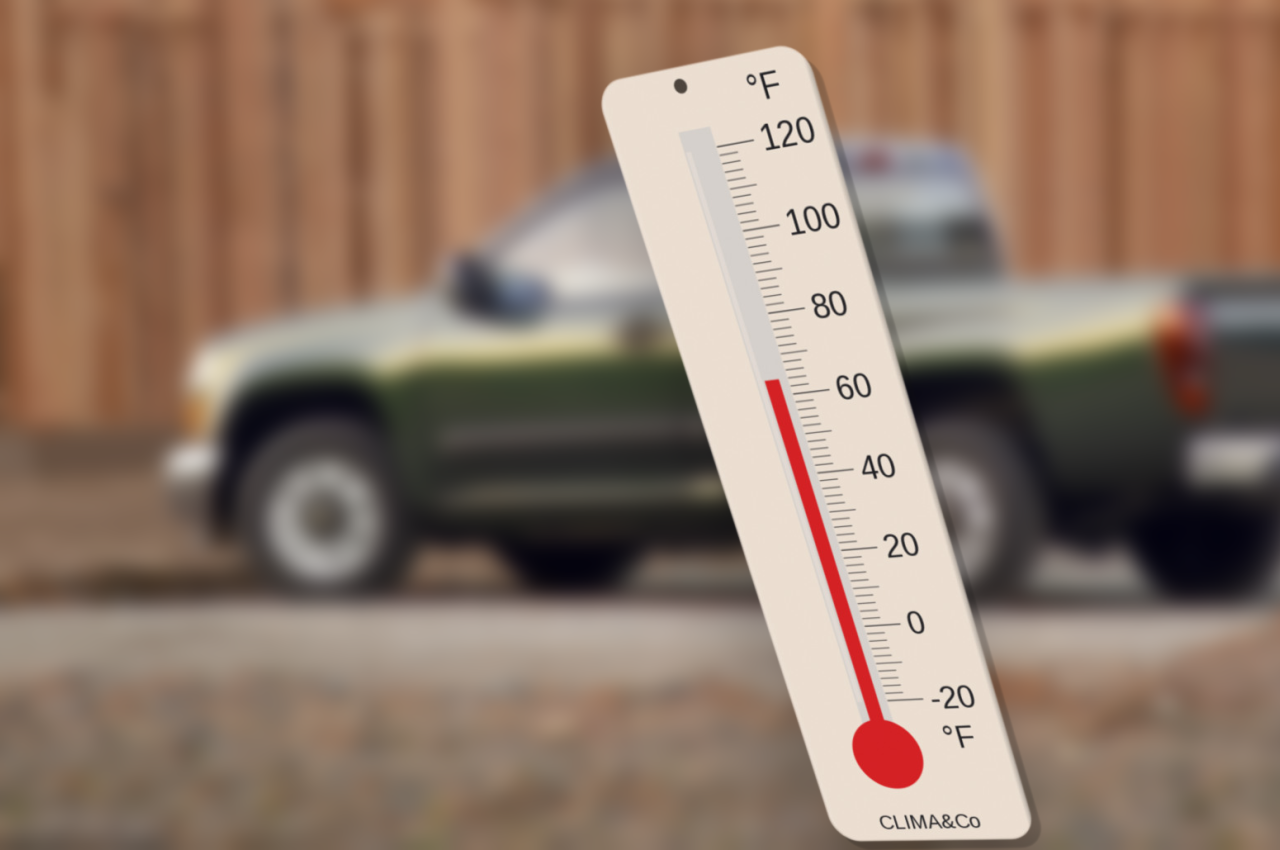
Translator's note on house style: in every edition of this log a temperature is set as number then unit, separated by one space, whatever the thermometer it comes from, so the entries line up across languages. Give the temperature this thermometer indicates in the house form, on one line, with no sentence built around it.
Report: 64 °F
